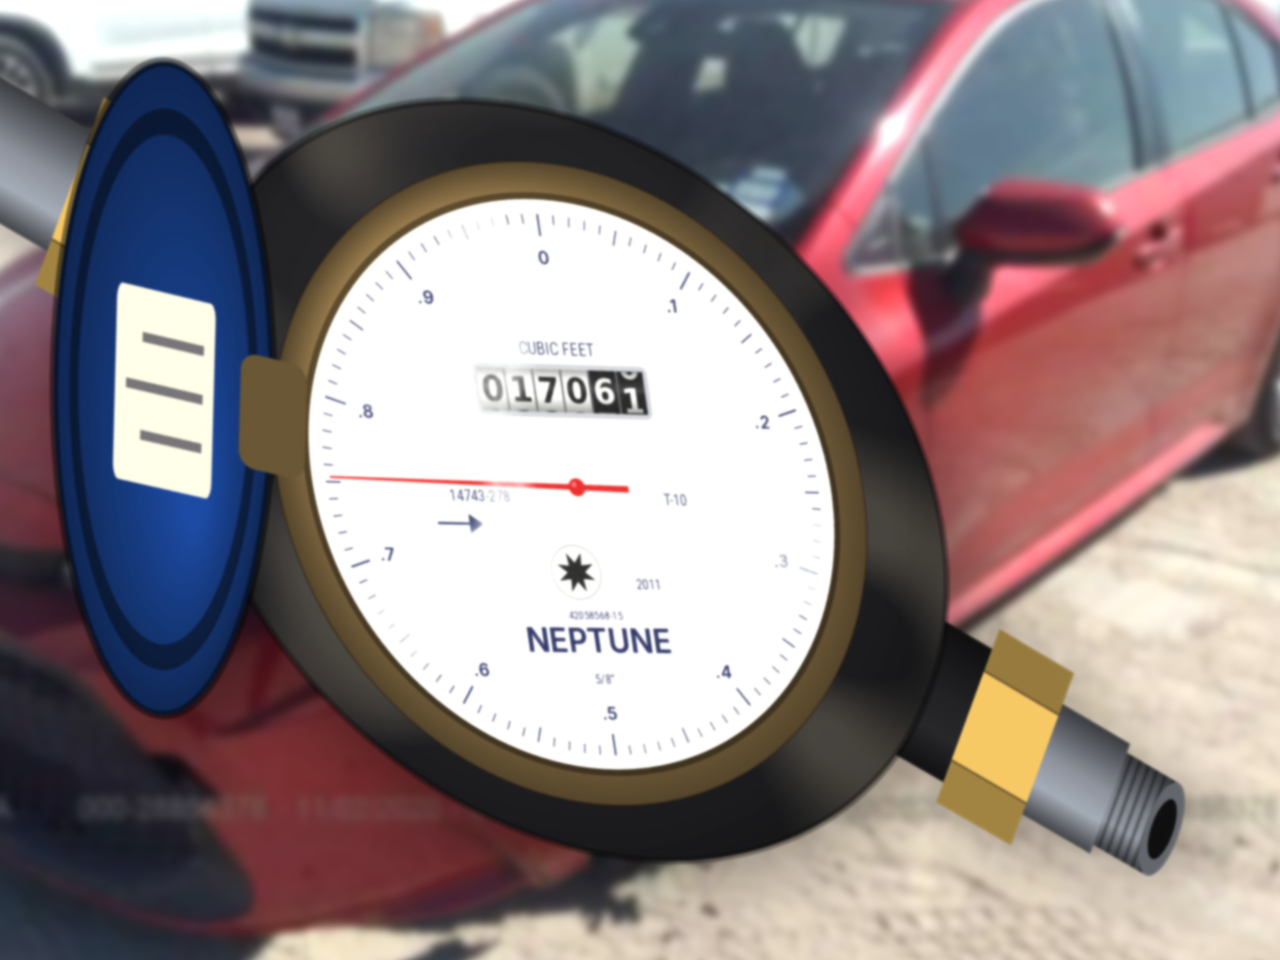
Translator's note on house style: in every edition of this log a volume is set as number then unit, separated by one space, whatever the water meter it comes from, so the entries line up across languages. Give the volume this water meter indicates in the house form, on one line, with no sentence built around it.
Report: 17060.75 ft³
